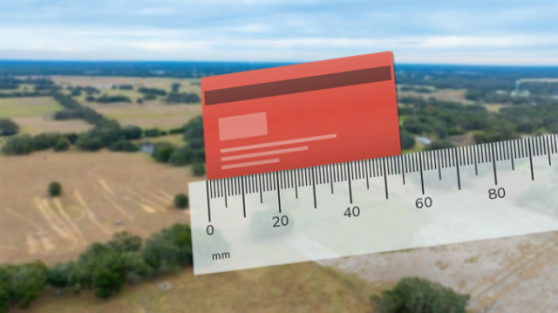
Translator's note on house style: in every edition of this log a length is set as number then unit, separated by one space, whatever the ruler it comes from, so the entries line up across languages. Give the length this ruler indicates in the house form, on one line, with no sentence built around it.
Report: 55 mm
